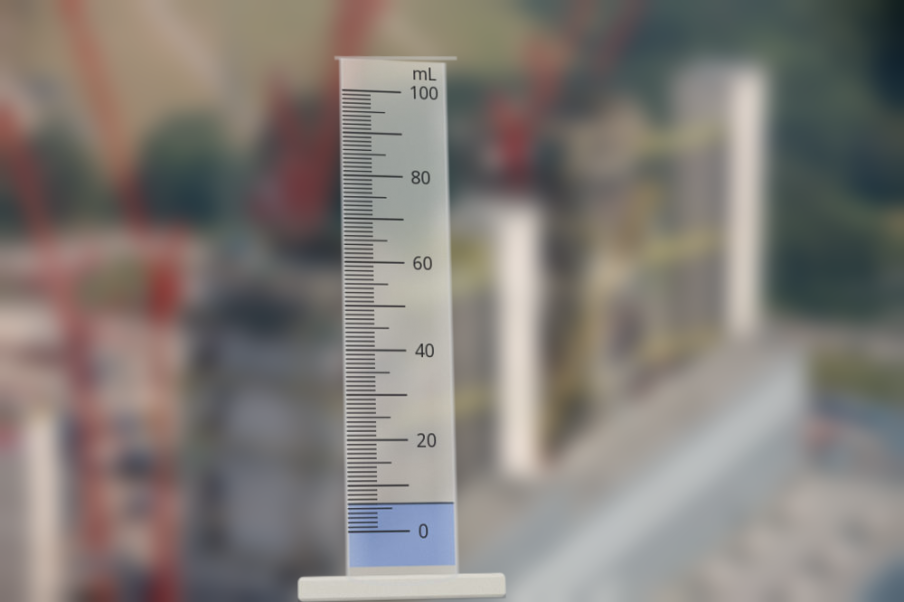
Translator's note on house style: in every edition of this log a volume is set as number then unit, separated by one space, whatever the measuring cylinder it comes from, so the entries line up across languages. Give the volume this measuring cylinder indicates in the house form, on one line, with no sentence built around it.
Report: 6 mL
